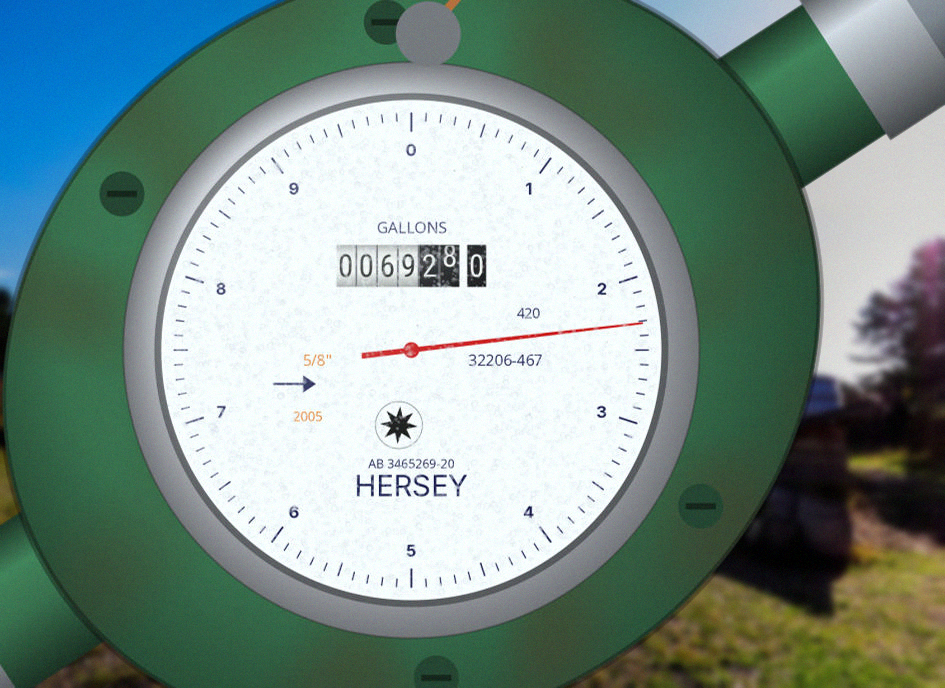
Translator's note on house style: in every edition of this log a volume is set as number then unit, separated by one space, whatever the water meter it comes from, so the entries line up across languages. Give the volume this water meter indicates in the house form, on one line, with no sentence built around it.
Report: 69282.3 gal
